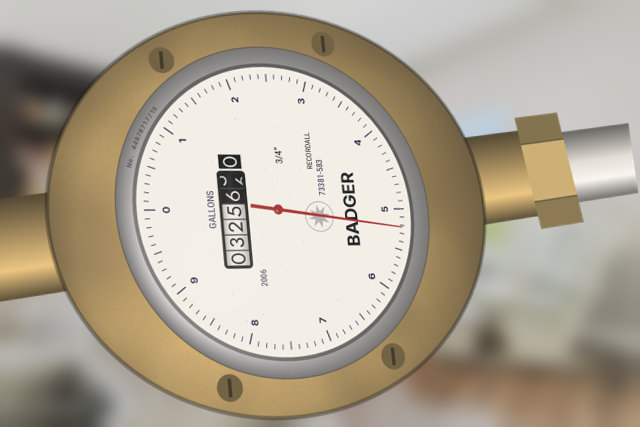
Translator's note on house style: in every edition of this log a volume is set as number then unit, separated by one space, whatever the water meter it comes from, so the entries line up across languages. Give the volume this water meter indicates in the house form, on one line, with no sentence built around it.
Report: 325655.2 gal
